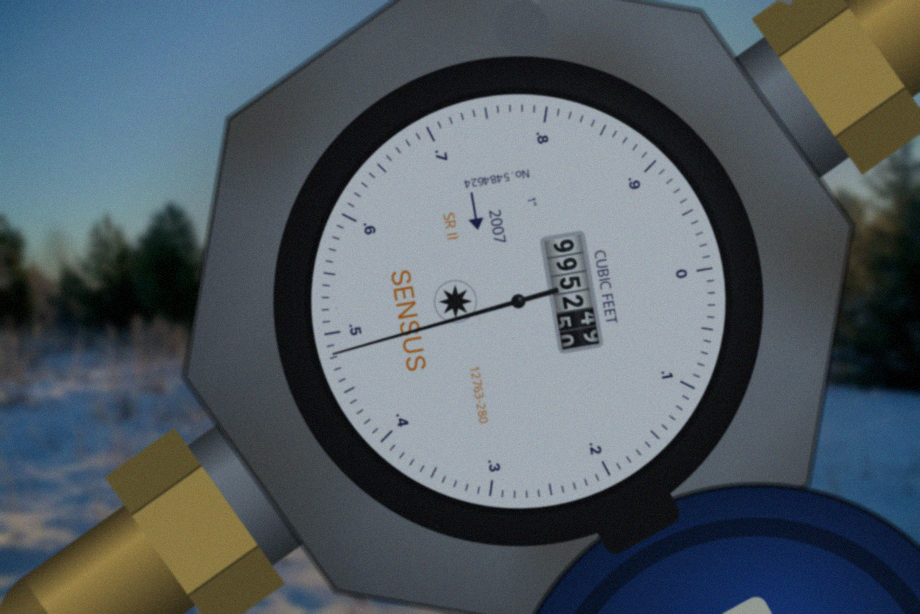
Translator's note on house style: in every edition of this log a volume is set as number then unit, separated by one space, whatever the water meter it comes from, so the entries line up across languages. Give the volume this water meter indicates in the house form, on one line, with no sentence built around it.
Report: 995249.48 ft³
